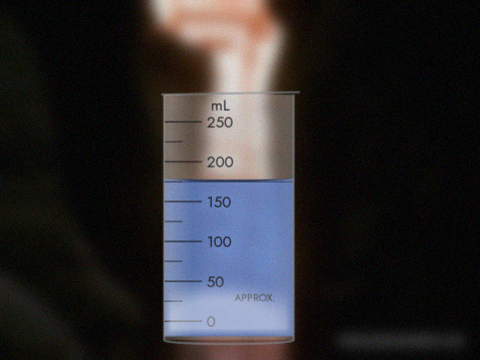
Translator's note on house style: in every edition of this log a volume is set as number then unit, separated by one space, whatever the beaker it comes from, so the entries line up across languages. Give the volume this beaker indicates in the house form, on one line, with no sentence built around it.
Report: 175 mL
